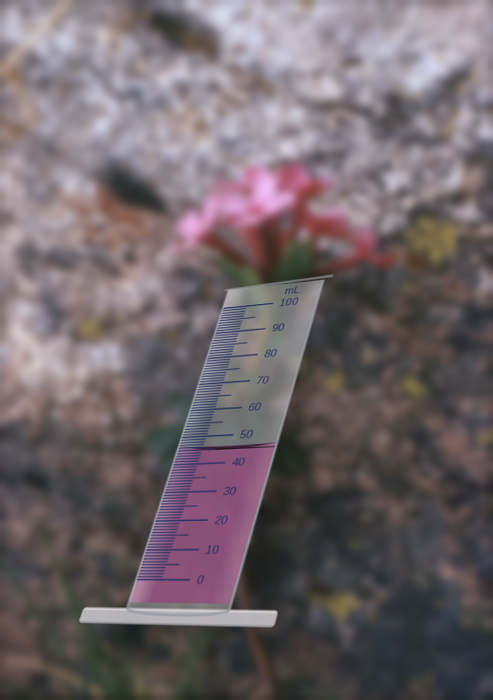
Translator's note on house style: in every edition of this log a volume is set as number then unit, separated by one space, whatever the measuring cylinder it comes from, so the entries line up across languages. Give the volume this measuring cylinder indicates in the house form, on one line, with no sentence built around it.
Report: 45 mL
